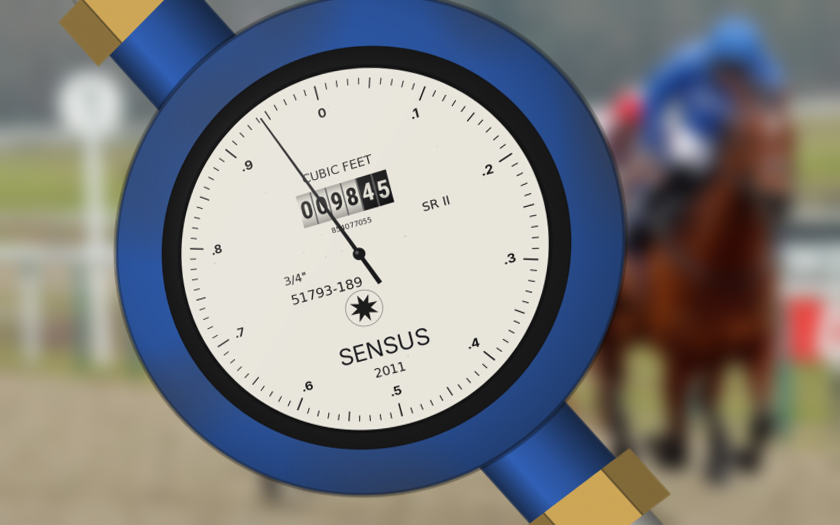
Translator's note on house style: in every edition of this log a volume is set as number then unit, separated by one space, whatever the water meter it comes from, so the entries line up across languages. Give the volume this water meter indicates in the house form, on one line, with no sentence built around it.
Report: 9844.94 ft³
